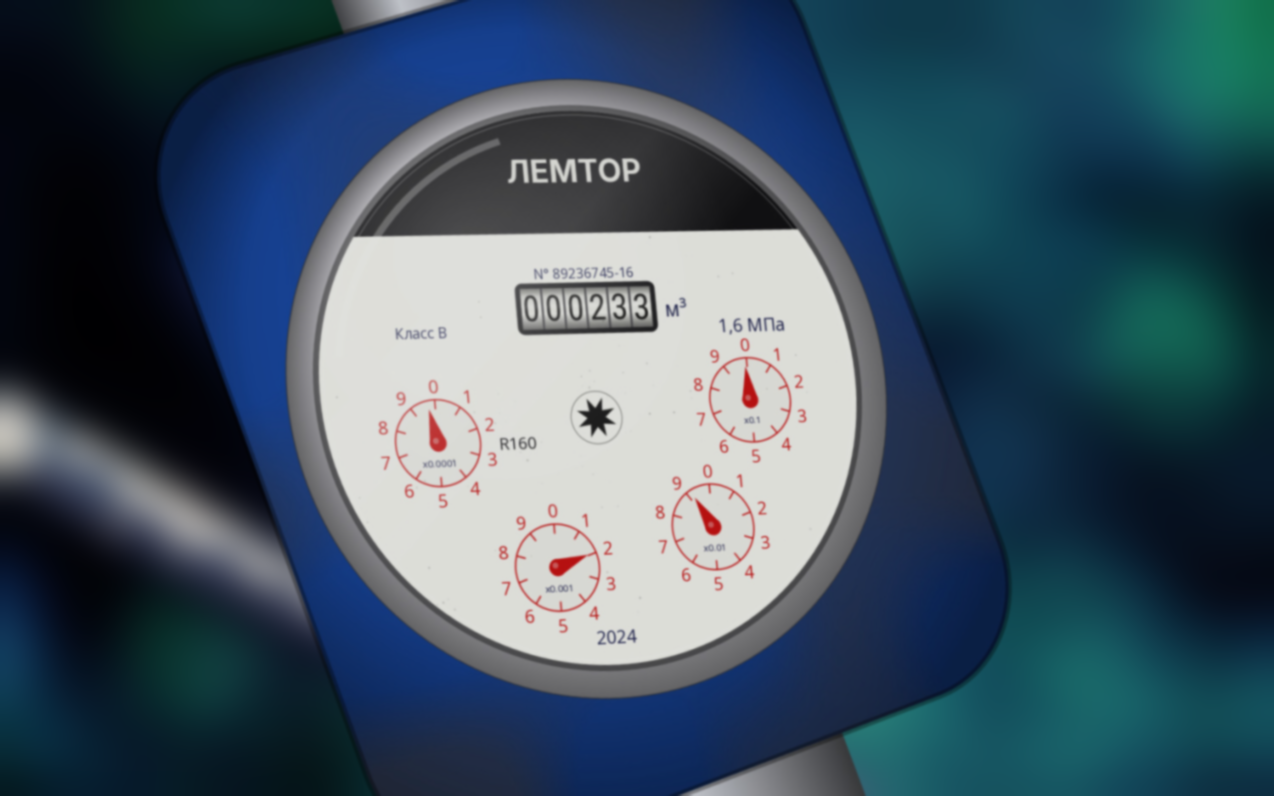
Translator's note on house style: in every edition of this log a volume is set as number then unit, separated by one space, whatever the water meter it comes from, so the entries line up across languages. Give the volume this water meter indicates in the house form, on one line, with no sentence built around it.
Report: 232.9919 m³
